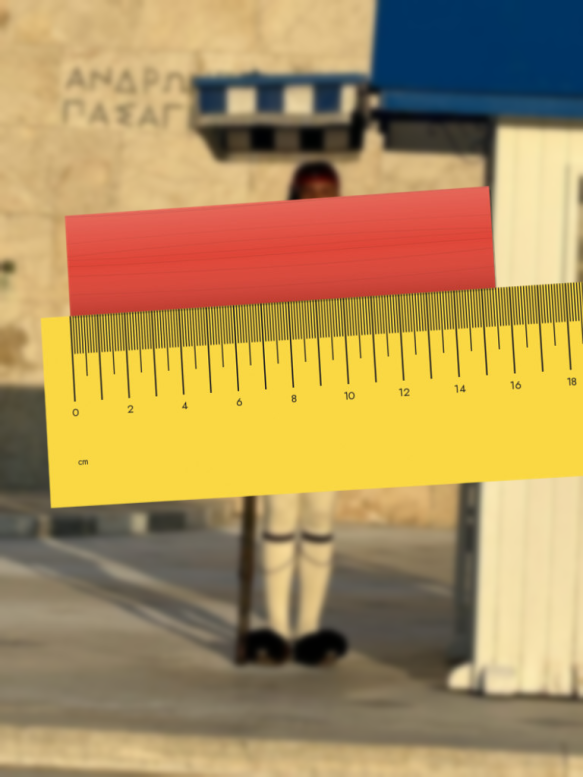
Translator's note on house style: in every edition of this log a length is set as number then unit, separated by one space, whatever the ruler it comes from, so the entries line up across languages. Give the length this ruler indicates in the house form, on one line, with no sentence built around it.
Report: 15.5 cm
